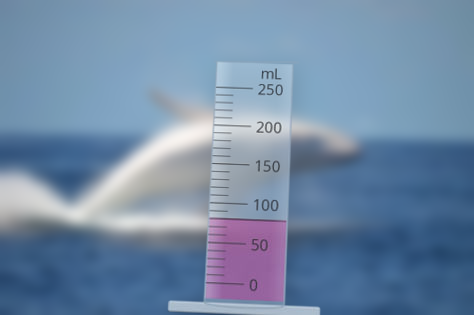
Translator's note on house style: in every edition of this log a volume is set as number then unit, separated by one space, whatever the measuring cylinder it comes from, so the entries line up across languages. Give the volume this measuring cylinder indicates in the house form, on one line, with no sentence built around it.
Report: 80 mL
